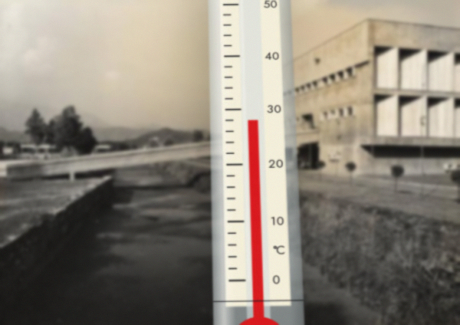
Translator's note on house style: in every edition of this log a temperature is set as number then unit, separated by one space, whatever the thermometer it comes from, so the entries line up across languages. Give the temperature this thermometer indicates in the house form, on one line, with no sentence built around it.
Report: 28 °C
